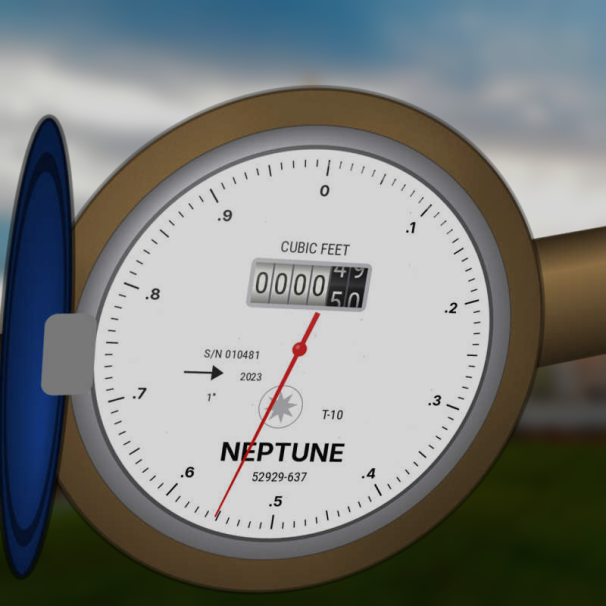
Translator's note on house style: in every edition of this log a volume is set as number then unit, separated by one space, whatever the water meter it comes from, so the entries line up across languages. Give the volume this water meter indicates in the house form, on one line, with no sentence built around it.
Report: 49.55 ft³
